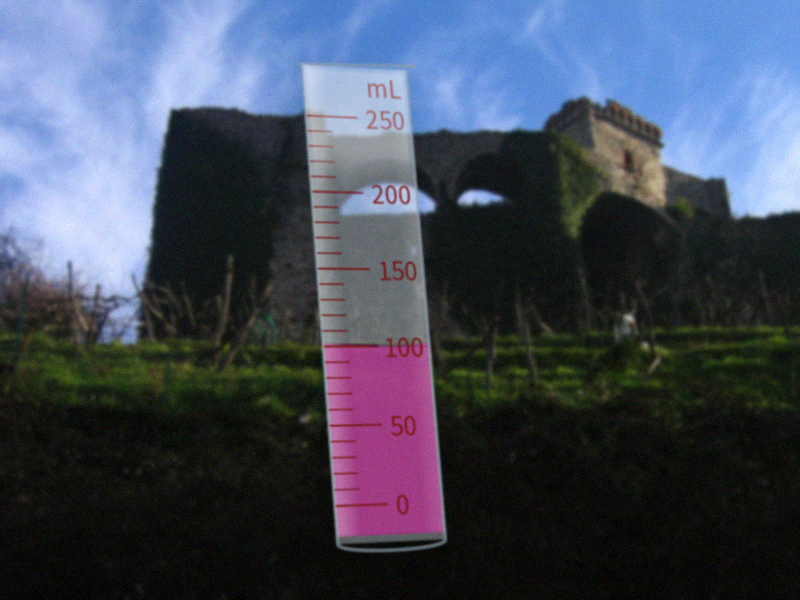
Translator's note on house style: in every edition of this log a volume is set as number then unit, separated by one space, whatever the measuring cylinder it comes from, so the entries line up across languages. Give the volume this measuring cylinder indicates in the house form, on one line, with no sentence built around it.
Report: 100 mL
